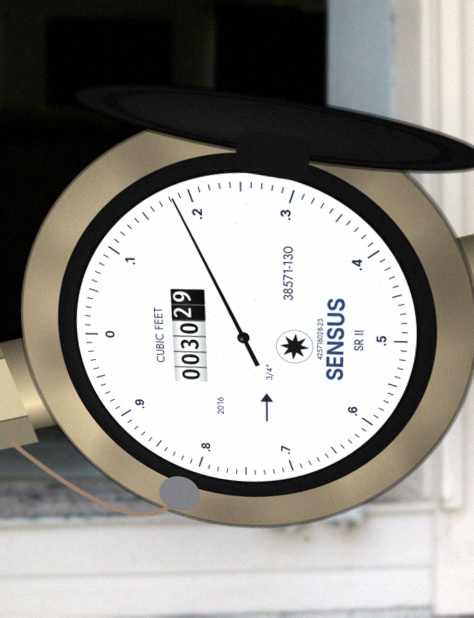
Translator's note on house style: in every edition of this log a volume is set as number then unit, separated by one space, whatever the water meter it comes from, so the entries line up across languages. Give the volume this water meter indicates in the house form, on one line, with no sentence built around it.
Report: 3029.18 ft³
